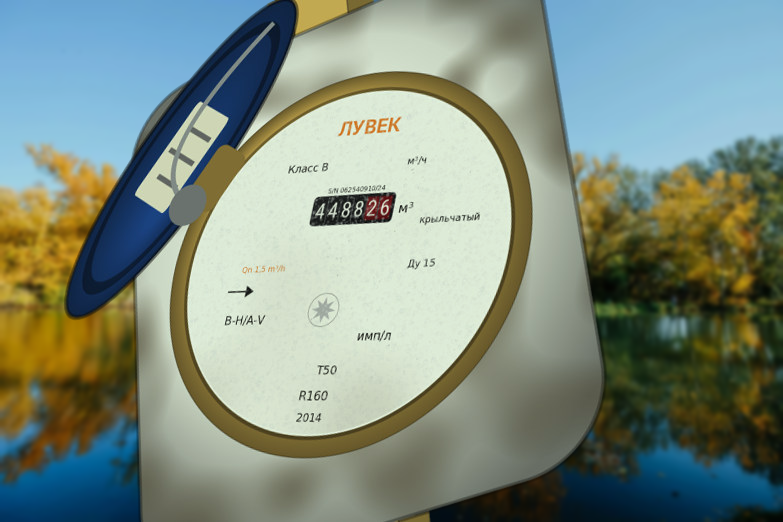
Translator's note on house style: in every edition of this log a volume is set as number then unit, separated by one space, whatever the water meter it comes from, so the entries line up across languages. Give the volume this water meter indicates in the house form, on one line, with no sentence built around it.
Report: 4488.26 m³
